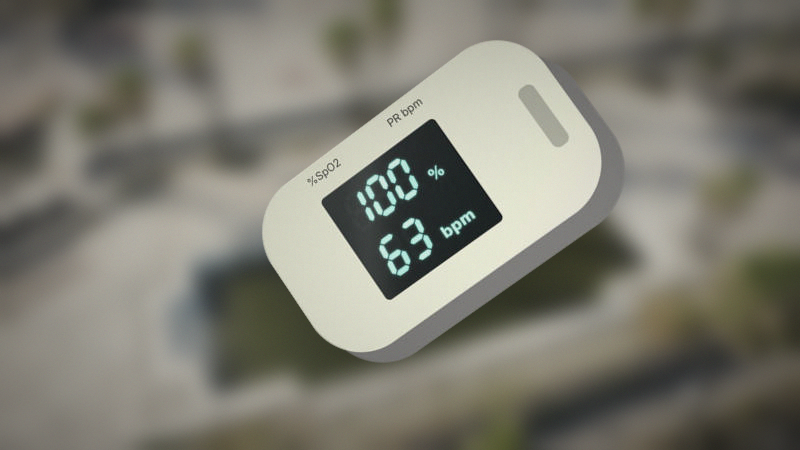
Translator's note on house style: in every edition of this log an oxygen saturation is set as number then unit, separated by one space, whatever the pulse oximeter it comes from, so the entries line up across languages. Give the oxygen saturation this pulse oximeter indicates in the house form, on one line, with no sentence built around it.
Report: 100 %
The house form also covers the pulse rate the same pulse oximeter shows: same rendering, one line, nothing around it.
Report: 63 bpm
